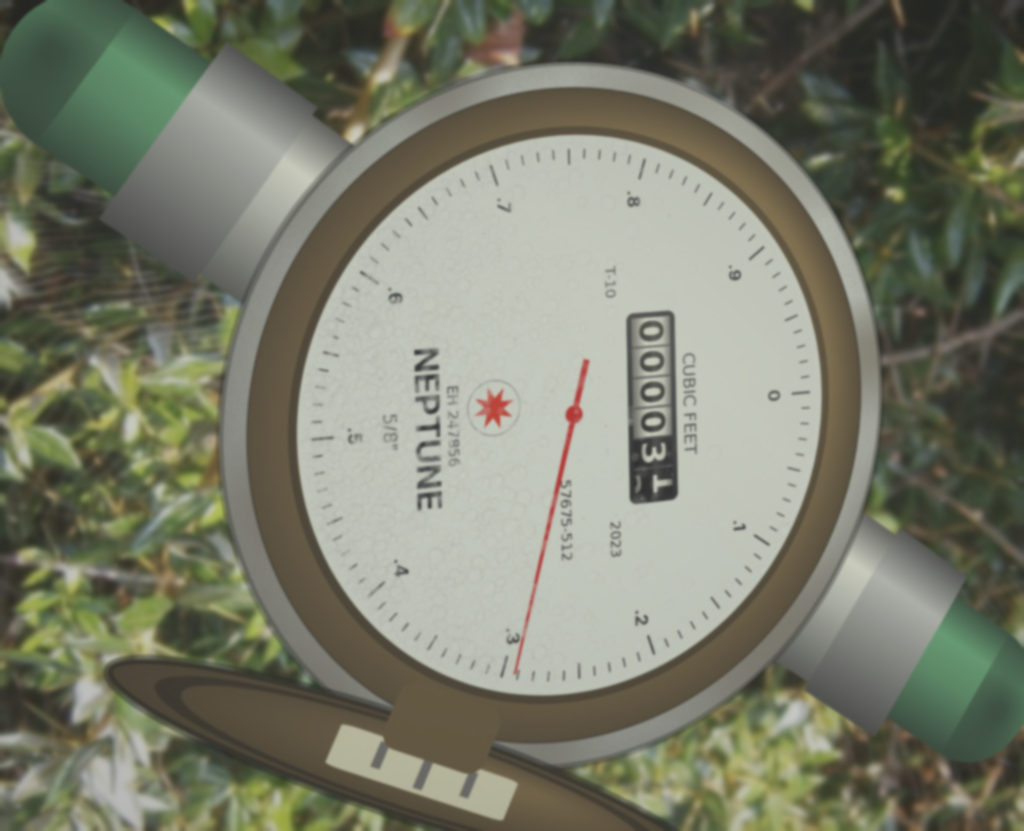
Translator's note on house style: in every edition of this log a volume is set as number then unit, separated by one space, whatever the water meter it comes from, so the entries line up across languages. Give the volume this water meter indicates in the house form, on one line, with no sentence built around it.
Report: 31.29 ft³
